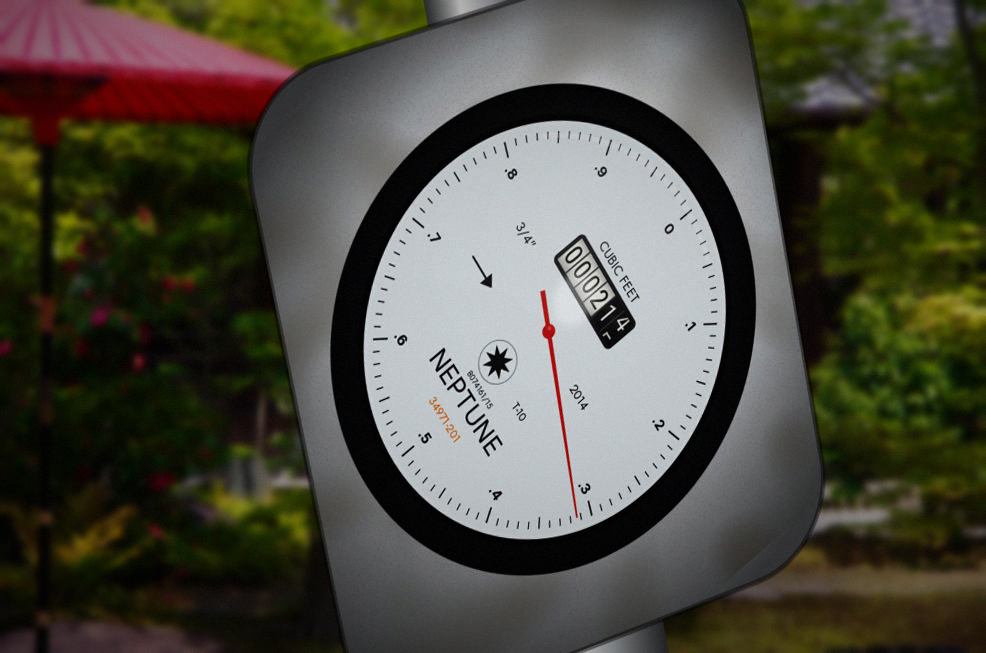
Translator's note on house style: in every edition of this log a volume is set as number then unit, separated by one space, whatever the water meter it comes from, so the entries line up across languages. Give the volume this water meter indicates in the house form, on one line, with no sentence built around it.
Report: 214.31 ft³
